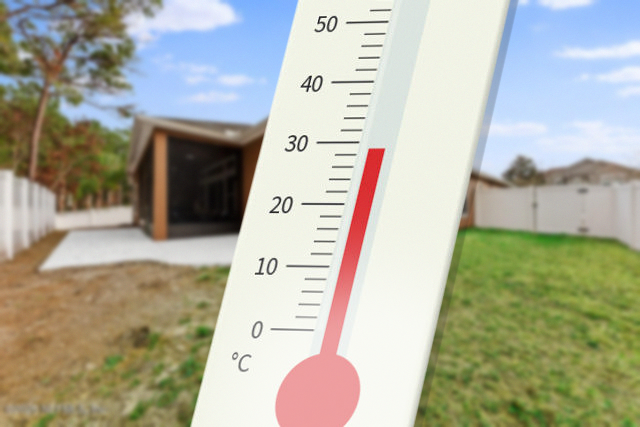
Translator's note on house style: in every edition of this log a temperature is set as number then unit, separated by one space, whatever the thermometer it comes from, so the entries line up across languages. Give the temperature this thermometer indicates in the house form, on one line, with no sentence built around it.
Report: 29 °C
